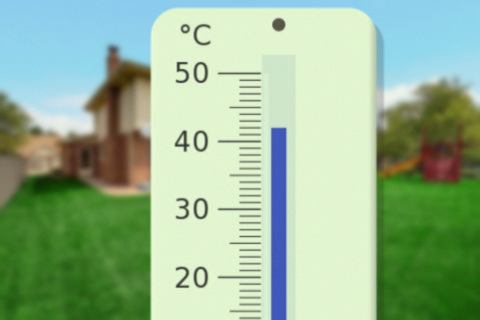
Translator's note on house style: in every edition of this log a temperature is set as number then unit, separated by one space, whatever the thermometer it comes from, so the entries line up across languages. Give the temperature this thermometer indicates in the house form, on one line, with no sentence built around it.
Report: 42 °C
